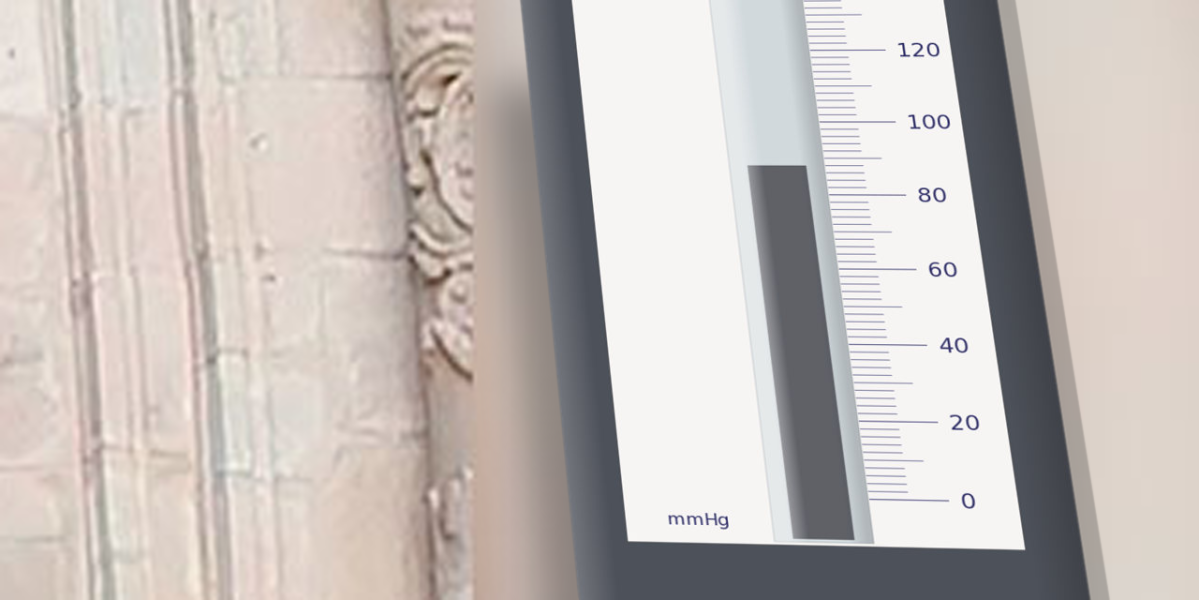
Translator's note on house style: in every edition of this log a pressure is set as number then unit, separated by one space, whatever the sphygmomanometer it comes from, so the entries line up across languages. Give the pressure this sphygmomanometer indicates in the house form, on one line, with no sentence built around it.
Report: 88 mmHg
